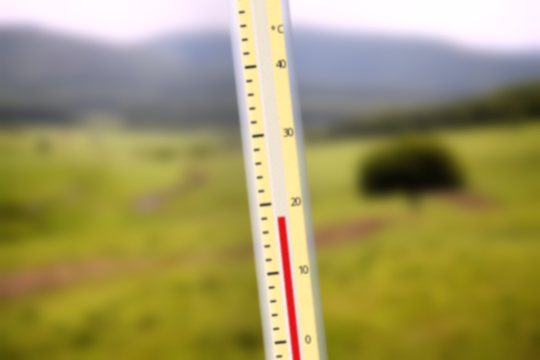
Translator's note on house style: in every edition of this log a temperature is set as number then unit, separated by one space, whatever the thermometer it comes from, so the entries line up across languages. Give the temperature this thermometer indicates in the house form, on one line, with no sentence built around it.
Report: 18 °C
